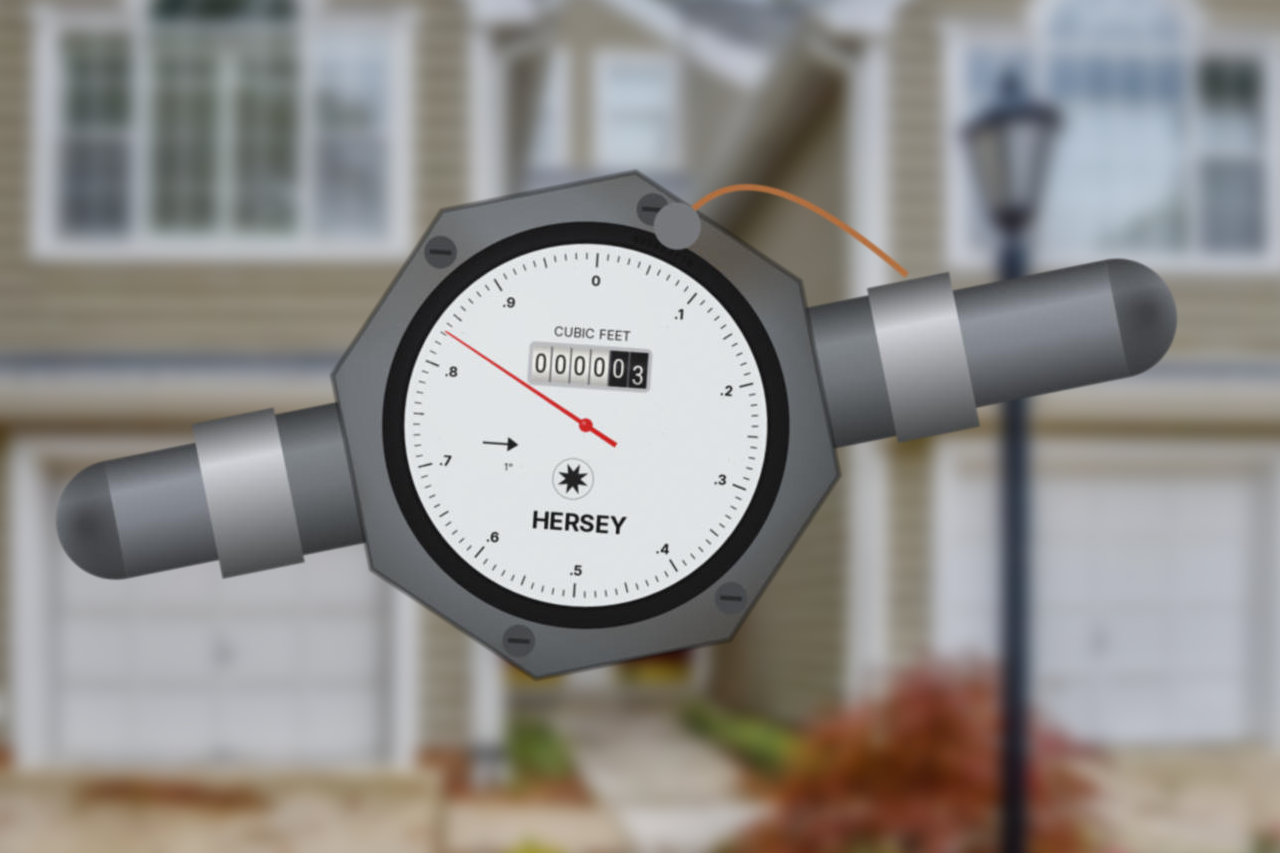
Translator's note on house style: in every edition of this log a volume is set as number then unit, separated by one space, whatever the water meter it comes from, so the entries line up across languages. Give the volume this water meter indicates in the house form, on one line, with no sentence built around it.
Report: 2.83 ft³
